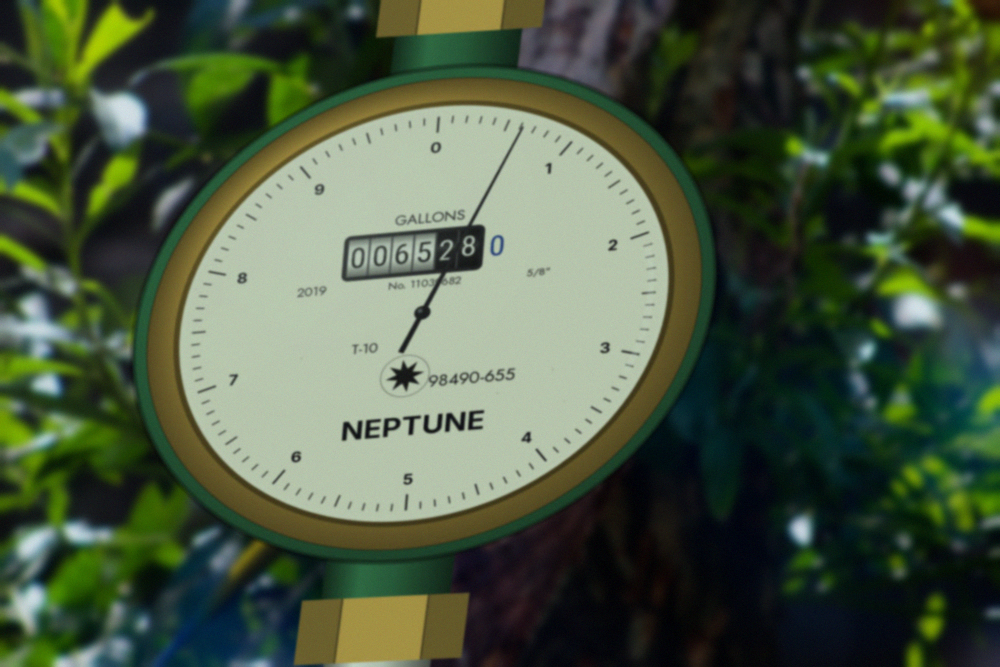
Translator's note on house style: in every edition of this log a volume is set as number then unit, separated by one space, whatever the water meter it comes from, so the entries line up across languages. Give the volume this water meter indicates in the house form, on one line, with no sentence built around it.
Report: 65280.6 gal
